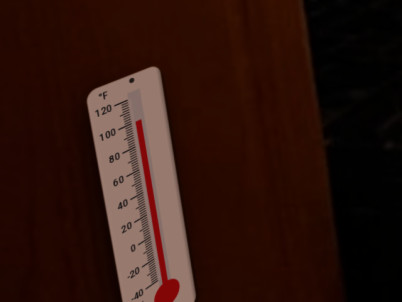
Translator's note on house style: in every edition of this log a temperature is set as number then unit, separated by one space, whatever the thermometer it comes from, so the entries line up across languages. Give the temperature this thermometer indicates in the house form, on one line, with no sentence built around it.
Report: 100 °F
